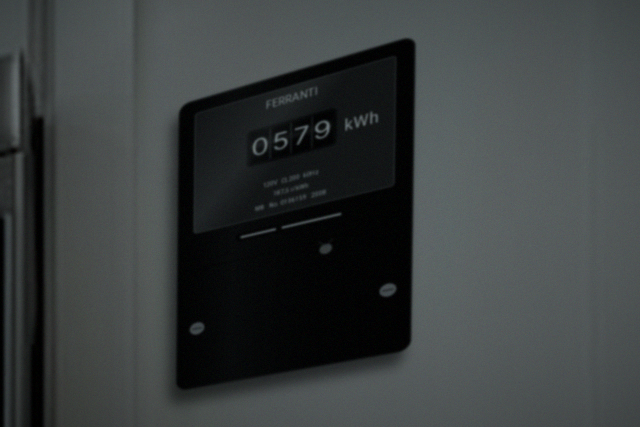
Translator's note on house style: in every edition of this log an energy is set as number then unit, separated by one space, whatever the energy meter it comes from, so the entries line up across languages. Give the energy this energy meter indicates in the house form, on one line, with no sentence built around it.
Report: 579 kWh
